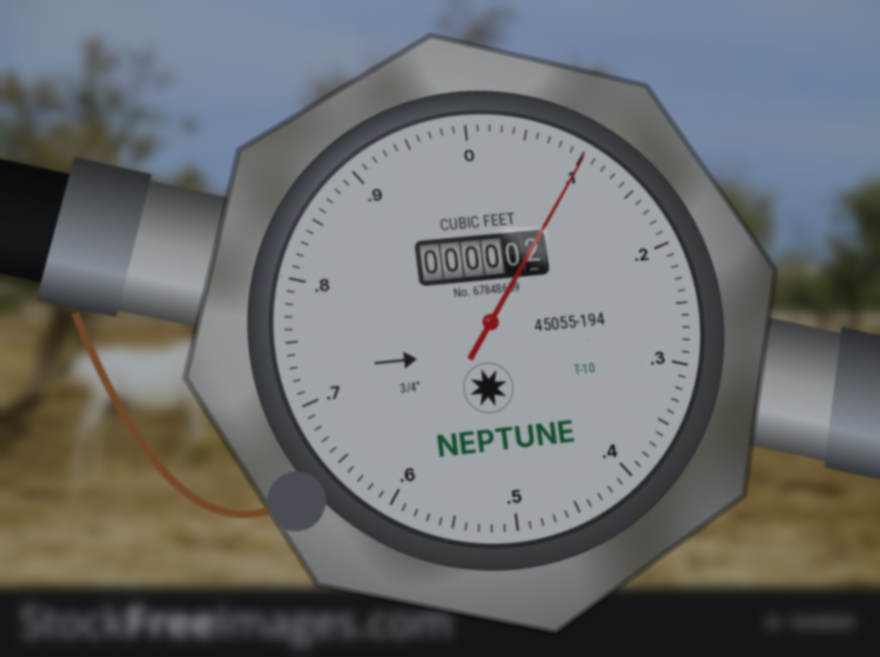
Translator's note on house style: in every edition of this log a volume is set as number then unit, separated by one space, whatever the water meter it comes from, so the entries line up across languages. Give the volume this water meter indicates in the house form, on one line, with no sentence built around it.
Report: 2.10 ft³
